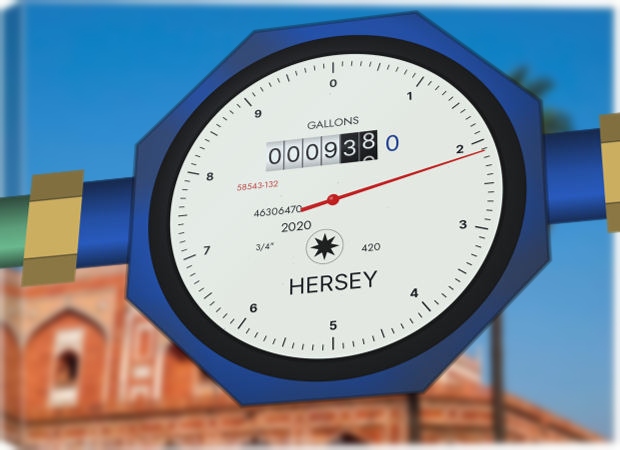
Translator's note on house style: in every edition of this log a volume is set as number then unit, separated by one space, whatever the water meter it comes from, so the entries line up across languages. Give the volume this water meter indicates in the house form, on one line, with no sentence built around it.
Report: 9382.1 gal
